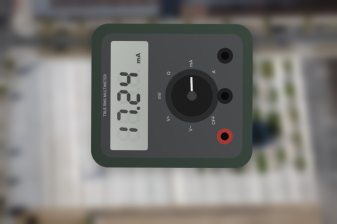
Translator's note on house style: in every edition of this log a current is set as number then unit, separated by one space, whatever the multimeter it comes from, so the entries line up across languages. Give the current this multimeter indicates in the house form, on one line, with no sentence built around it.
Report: 17.24 mA
